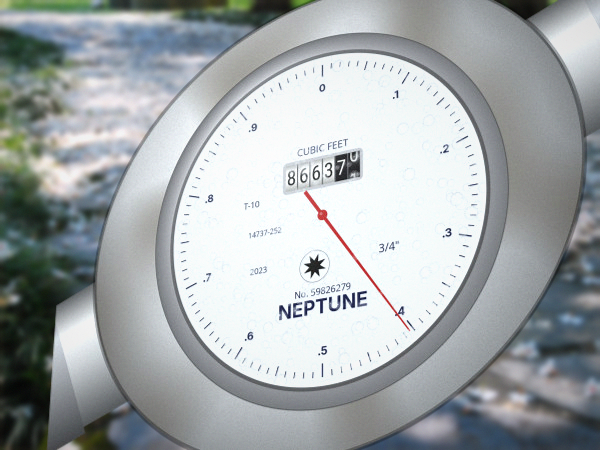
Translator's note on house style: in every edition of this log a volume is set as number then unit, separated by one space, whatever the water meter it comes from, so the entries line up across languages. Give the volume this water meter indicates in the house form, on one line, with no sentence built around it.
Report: 866370.40 ft³
